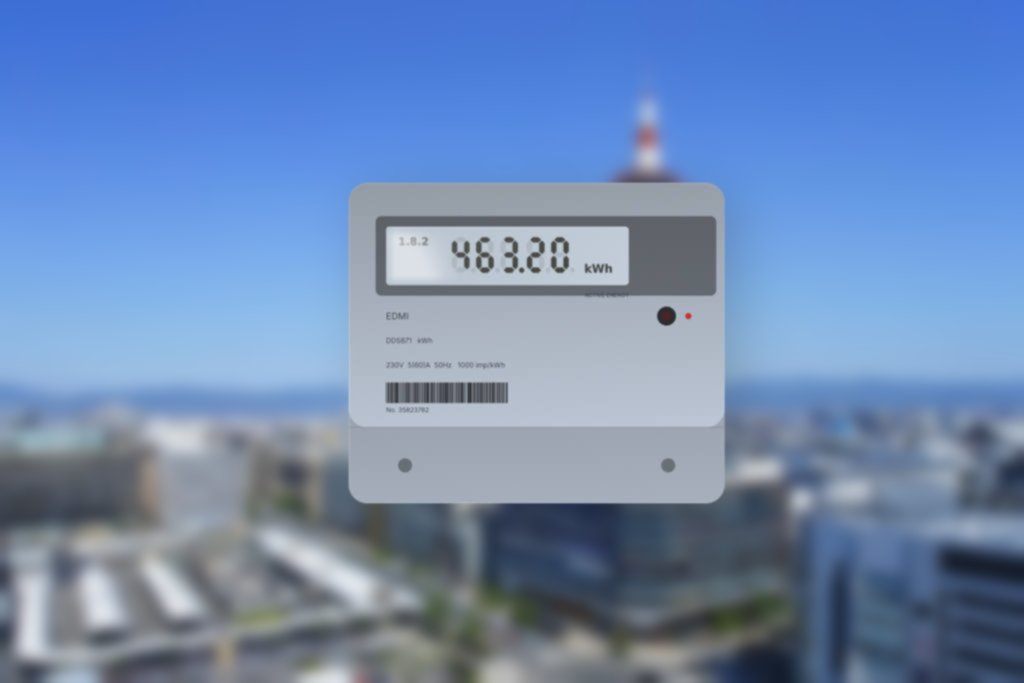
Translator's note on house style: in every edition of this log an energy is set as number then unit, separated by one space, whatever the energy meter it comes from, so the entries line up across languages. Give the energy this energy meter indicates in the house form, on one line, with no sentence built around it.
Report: 463.20 kWh
